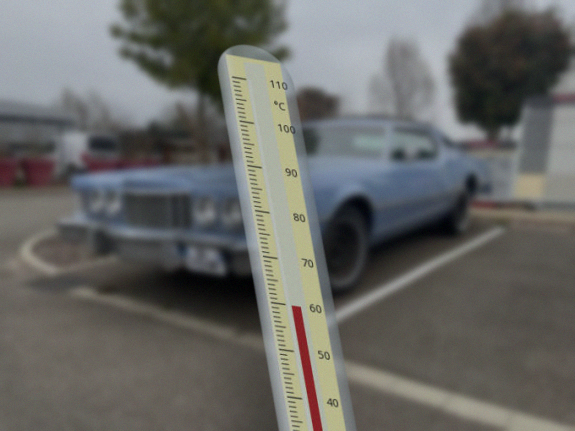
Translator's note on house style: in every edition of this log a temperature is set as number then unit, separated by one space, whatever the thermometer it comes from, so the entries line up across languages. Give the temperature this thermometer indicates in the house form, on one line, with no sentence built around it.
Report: 60 °C
